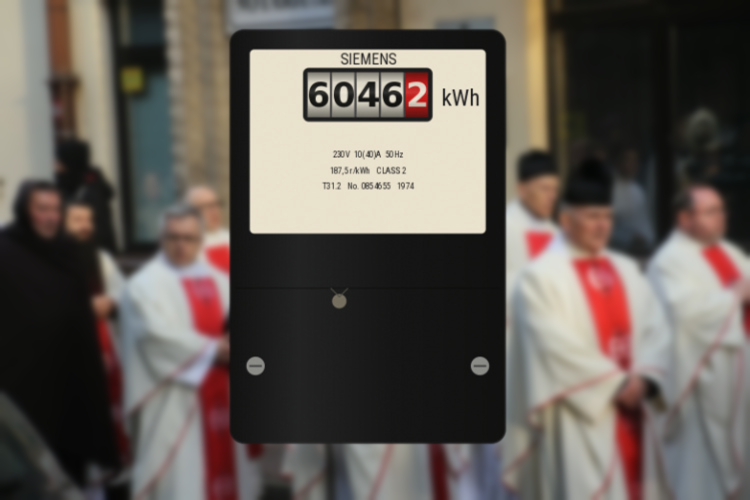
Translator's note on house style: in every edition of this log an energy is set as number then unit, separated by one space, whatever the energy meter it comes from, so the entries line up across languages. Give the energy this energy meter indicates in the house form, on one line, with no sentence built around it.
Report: 6046.2 kWh
